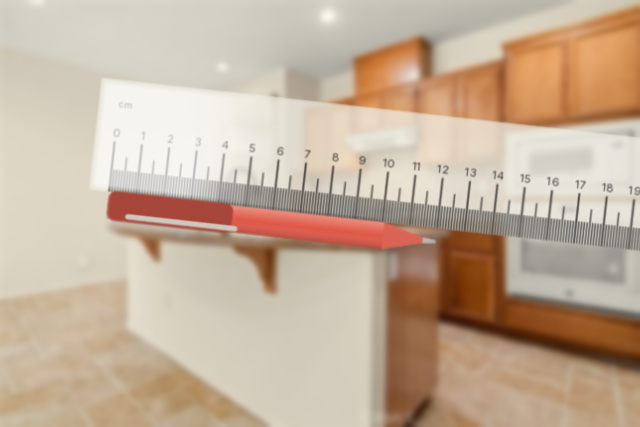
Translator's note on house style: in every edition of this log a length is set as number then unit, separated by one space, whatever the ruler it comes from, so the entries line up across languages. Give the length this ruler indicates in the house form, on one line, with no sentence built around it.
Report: 12 cm
